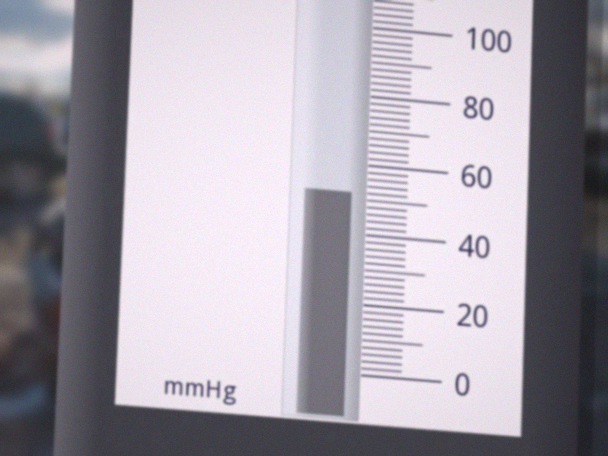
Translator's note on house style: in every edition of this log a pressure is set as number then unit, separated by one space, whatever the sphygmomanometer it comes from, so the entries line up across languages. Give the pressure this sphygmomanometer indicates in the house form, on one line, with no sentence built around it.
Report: 52 mmHg
